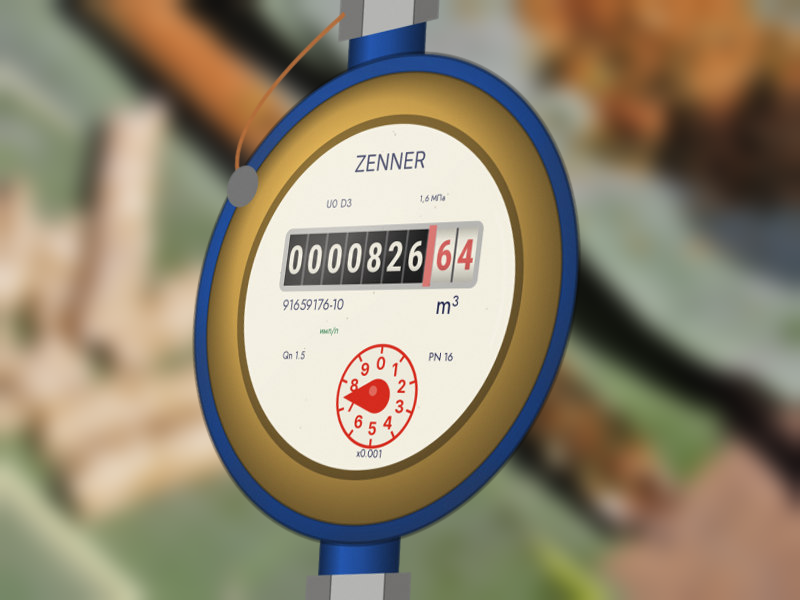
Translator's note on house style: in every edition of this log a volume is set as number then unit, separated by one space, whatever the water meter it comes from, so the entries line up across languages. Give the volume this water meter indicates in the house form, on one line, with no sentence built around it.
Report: 826.647 m³
